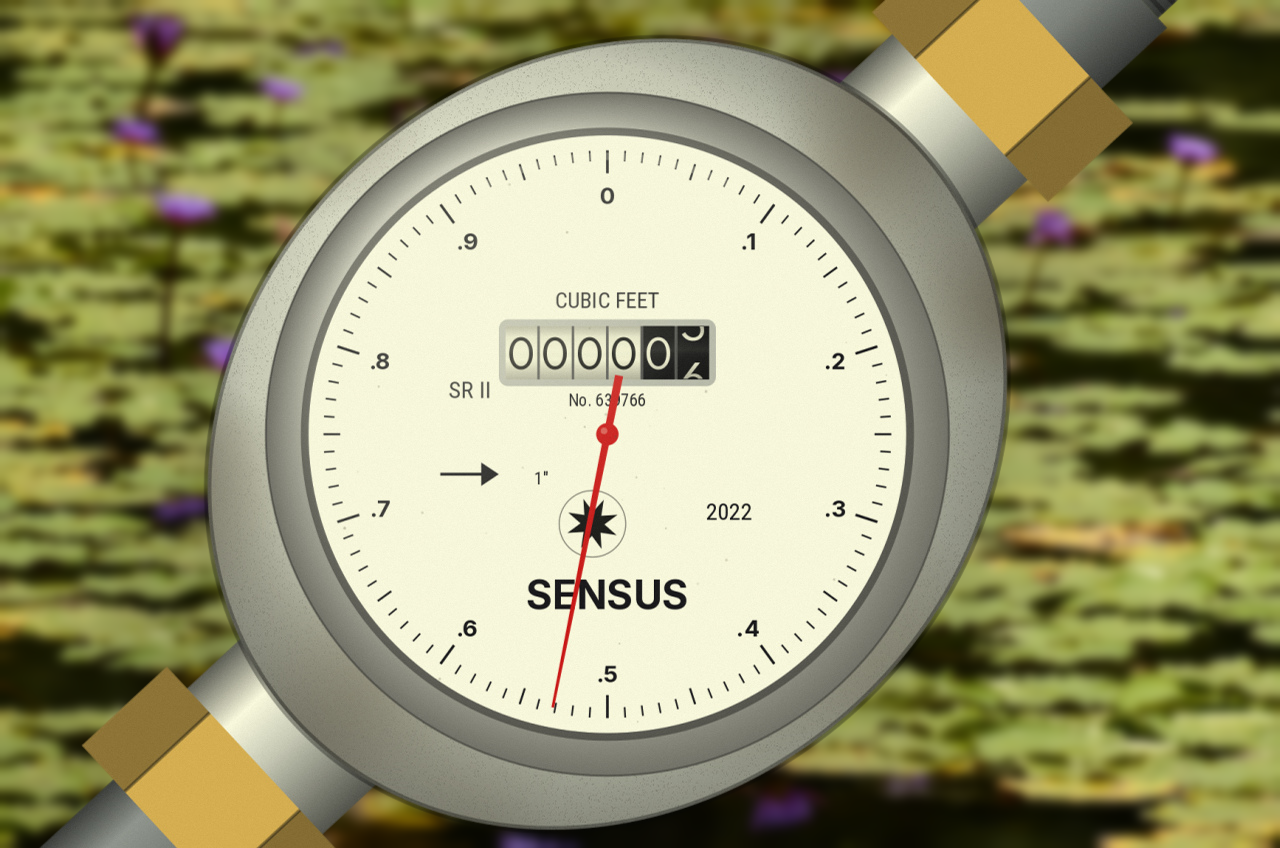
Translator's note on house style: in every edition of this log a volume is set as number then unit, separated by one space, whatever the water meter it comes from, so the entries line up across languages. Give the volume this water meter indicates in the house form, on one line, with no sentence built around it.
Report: 5.53 ft³
